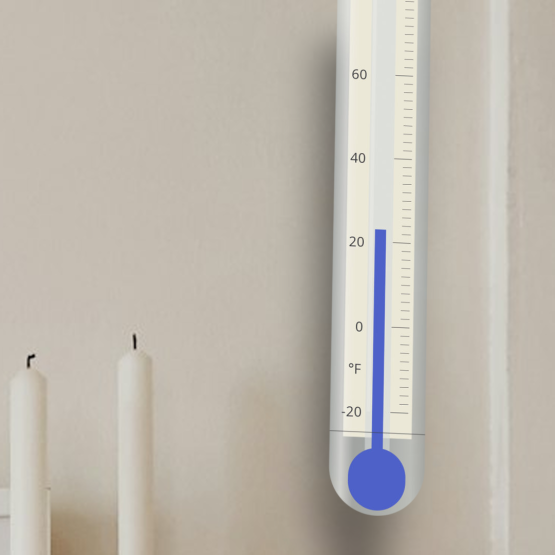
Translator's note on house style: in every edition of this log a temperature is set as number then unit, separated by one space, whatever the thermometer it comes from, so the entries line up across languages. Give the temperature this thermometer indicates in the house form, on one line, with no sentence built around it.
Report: 23 °F
